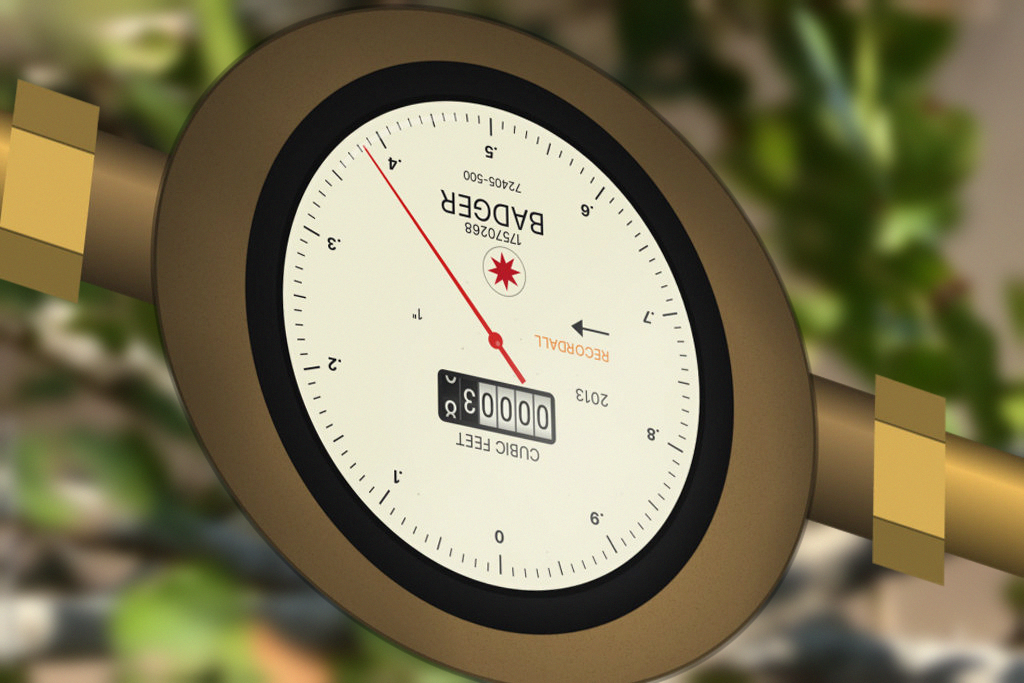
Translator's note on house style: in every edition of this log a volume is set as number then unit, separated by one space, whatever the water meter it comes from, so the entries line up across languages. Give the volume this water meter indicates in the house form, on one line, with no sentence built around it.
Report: 38.38 ft³
